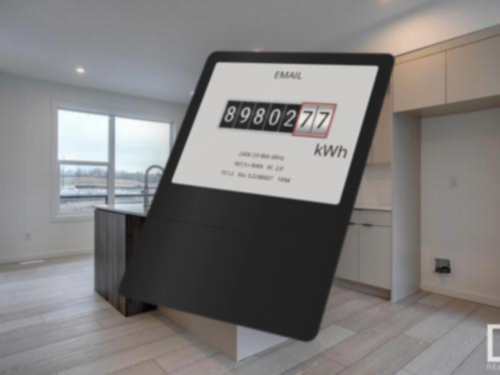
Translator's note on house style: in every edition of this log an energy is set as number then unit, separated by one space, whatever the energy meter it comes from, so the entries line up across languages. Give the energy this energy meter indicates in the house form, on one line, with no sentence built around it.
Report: 89802.77 kWh
